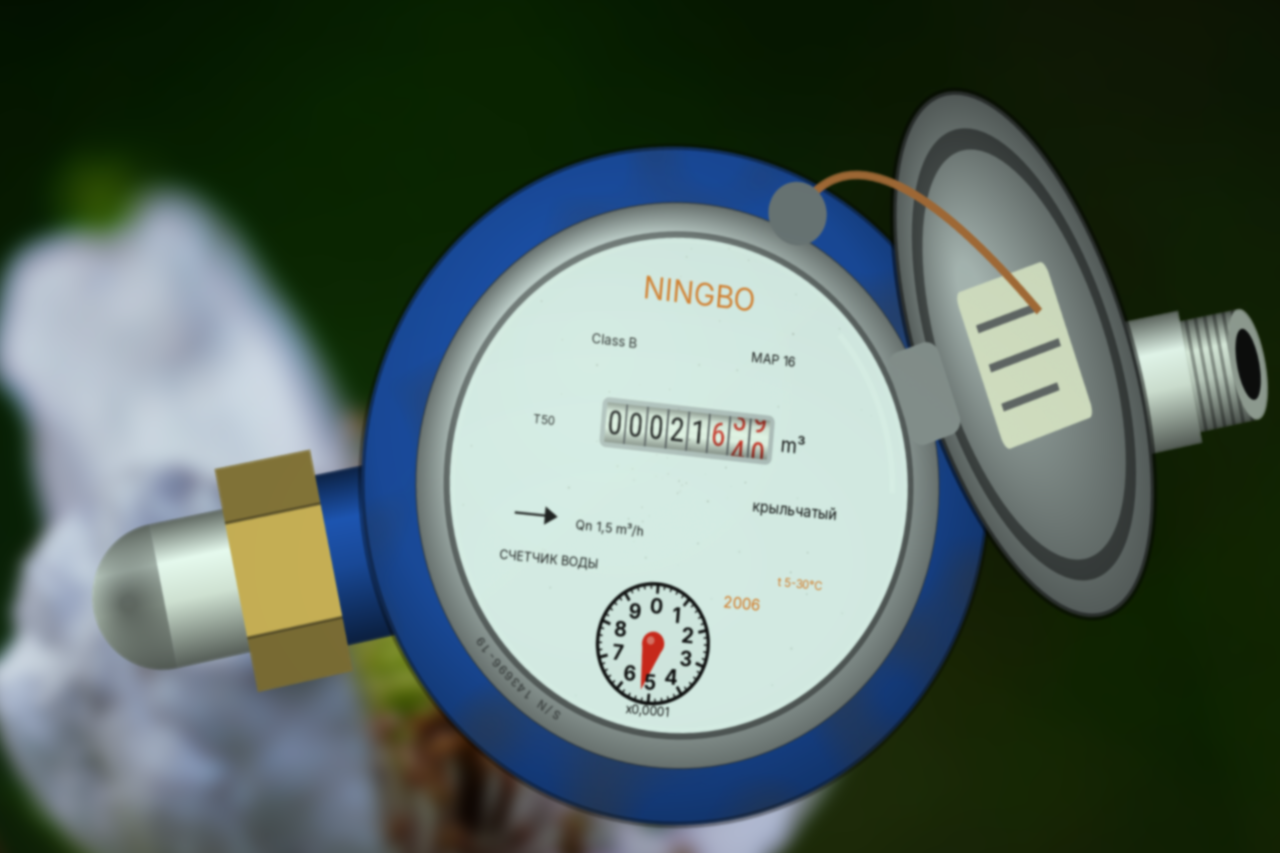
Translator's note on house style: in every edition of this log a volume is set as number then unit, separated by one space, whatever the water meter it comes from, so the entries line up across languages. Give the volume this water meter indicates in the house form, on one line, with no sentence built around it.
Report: 21.6395 m³
